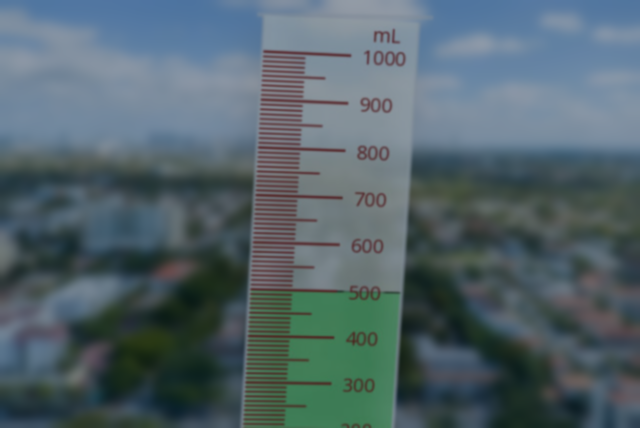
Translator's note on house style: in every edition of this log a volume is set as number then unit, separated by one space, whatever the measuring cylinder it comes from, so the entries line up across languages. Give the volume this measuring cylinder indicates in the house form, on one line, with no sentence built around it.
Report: 500 mL
